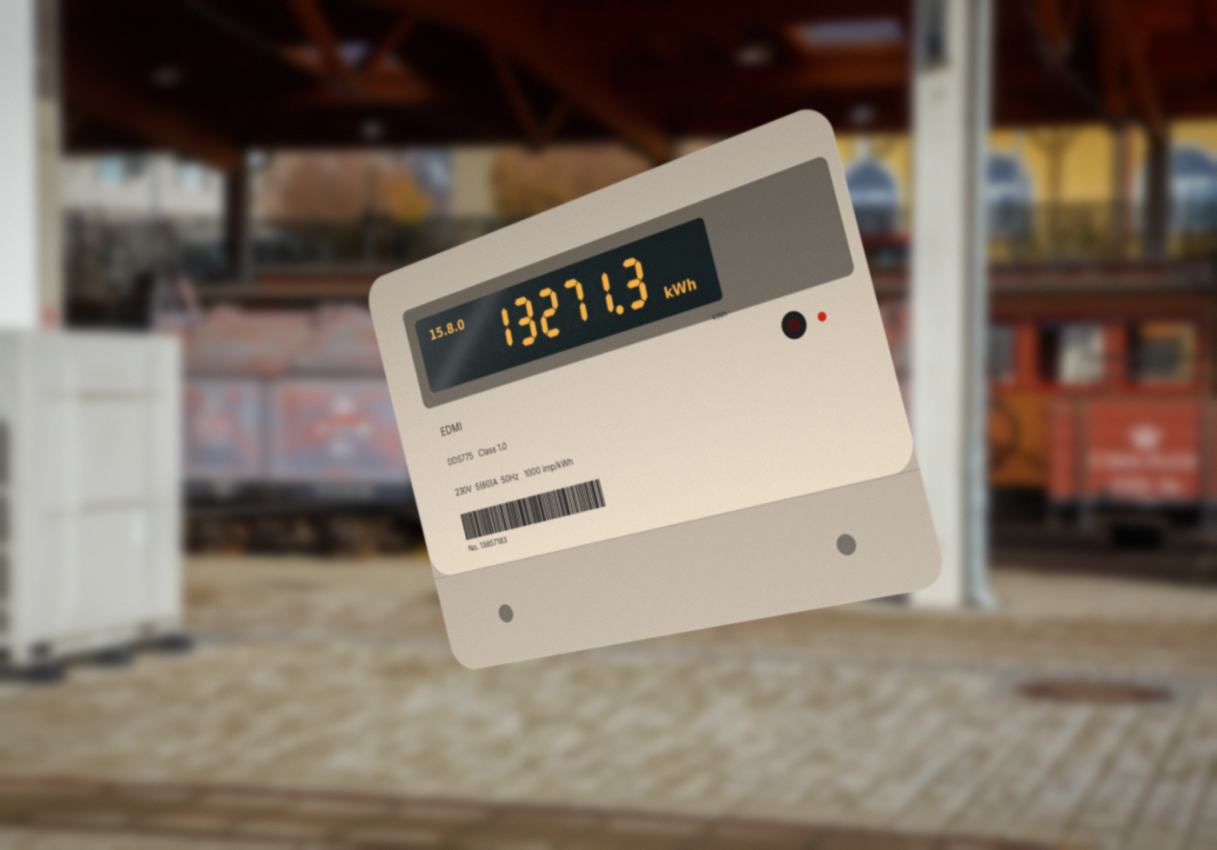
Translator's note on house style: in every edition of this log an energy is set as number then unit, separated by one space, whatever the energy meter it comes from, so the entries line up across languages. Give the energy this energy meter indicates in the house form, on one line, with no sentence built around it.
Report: 13271.3 kWh
